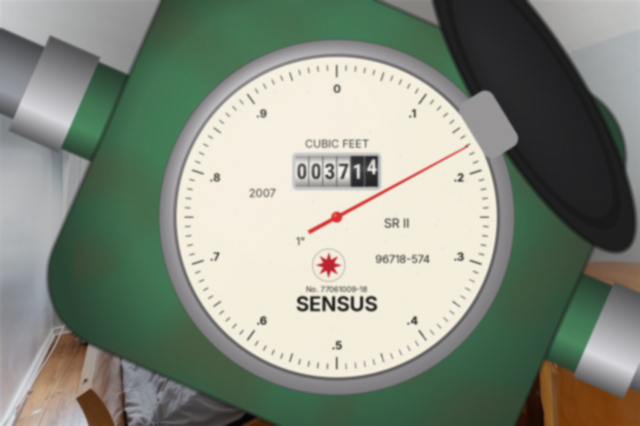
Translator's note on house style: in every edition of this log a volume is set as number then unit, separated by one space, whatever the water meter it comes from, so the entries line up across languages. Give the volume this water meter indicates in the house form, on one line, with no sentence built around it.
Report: 3714.17 ft³
